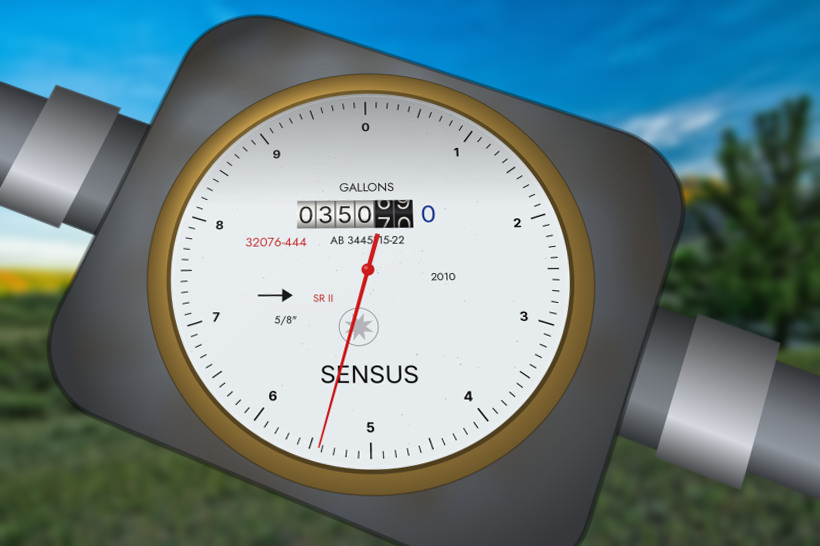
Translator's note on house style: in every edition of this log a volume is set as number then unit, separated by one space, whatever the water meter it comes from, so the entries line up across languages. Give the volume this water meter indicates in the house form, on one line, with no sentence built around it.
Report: 350695.4 gal
